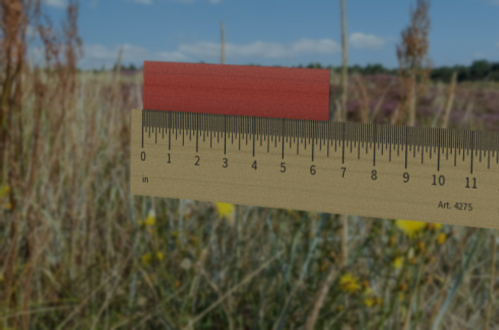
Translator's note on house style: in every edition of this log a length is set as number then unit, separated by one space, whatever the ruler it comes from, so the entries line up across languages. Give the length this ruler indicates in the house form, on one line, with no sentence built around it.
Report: 6.5 in
